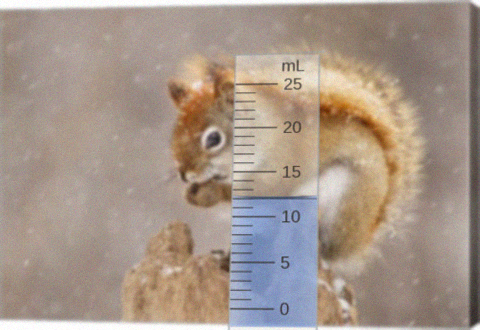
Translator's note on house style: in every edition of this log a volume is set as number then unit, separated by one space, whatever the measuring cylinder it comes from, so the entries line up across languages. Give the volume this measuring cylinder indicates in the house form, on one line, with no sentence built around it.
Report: 12 mL
